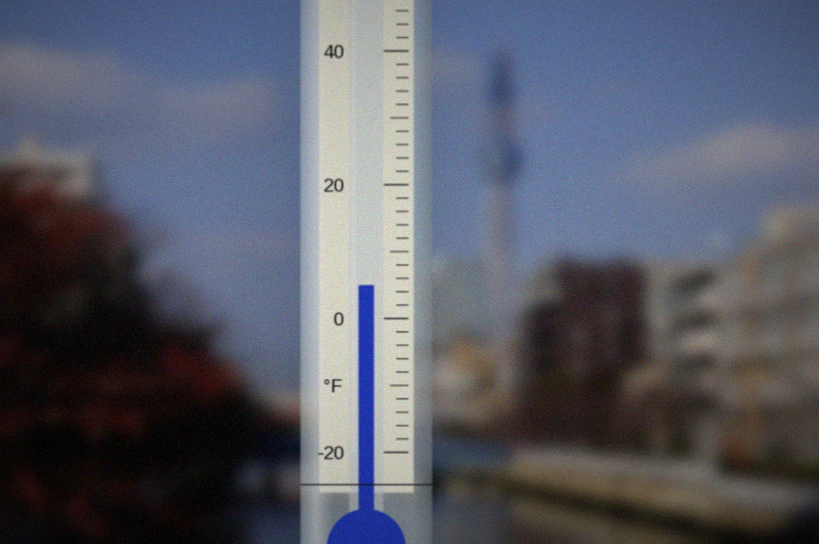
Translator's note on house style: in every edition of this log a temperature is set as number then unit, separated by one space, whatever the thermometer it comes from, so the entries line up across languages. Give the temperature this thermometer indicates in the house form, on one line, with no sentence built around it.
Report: 5 °F
